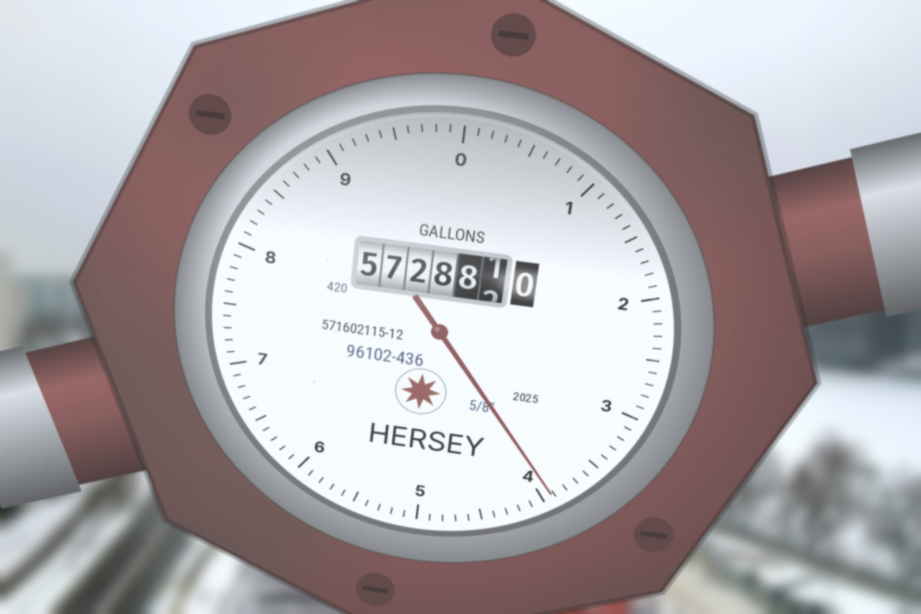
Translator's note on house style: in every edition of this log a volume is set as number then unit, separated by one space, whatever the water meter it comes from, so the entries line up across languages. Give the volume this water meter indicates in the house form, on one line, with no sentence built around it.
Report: 5728813.9 gal
